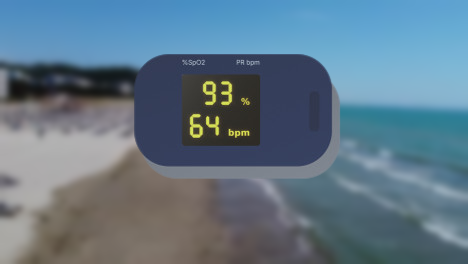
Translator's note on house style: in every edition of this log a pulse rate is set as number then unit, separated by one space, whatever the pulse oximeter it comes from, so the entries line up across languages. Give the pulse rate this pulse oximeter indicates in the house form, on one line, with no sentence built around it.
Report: 64 bpm
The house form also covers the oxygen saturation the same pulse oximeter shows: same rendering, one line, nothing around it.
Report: 93 %
